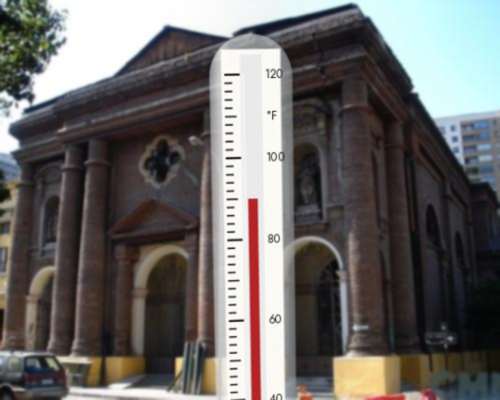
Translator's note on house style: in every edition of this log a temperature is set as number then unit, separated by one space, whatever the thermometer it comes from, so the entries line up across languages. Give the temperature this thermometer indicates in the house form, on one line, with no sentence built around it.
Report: 90 °F
